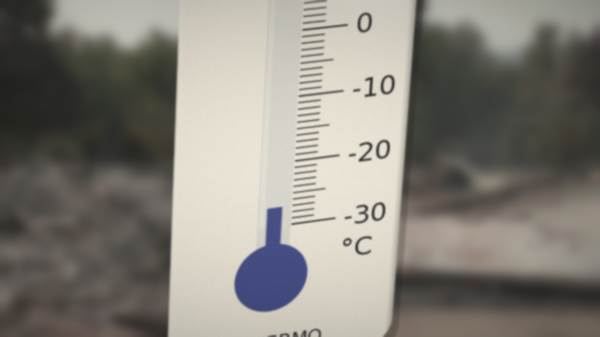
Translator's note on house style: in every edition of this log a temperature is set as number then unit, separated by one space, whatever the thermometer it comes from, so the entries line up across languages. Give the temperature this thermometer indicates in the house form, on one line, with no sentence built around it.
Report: -27 °C
